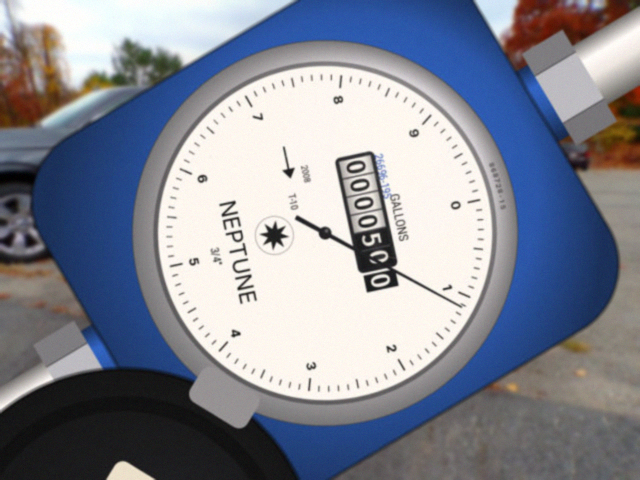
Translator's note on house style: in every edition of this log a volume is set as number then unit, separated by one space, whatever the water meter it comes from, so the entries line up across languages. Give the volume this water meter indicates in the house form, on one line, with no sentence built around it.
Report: 501.1 gal
